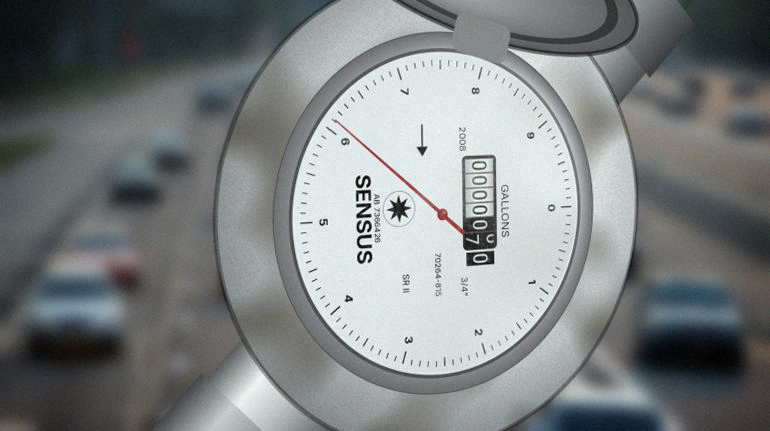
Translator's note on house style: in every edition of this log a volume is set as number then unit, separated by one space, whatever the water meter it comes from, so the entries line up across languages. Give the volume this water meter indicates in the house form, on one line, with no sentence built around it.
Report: 66.1 gal
